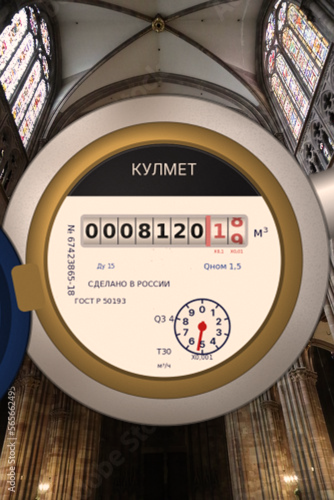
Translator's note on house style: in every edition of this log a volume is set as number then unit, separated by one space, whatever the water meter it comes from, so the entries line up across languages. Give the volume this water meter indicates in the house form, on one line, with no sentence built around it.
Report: 8120.185 m³
